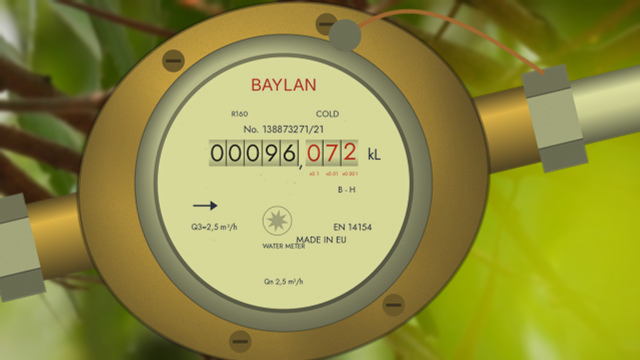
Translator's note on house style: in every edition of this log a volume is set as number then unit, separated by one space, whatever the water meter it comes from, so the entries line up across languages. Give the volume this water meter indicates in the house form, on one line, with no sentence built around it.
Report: 96.072 kL
